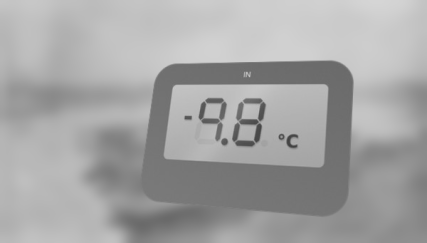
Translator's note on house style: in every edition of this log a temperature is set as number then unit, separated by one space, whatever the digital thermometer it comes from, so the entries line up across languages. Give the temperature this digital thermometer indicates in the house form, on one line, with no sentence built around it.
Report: -9.8 °C
